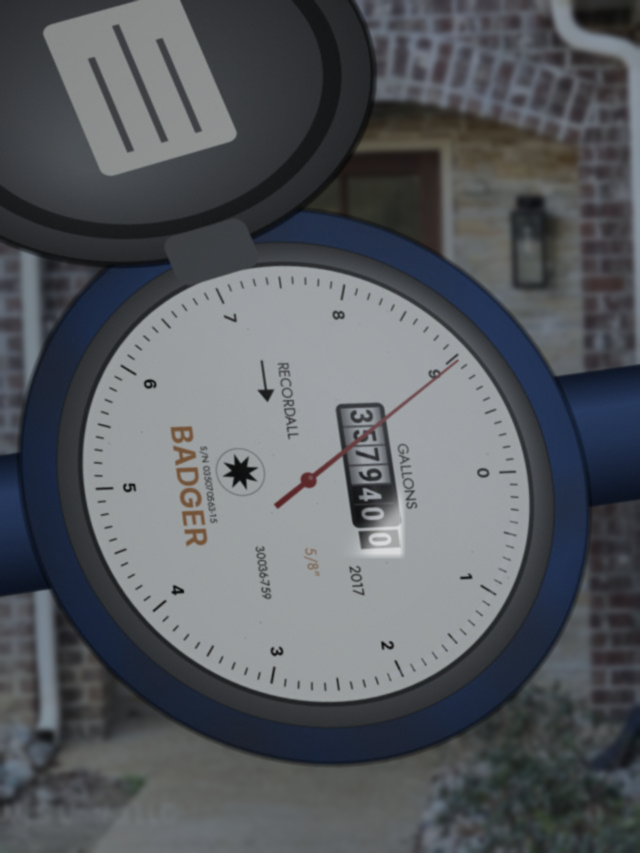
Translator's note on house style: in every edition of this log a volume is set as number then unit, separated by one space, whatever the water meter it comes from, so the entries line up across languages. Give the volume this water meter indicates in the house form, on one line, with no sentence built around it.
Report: 3579399.0 gal
